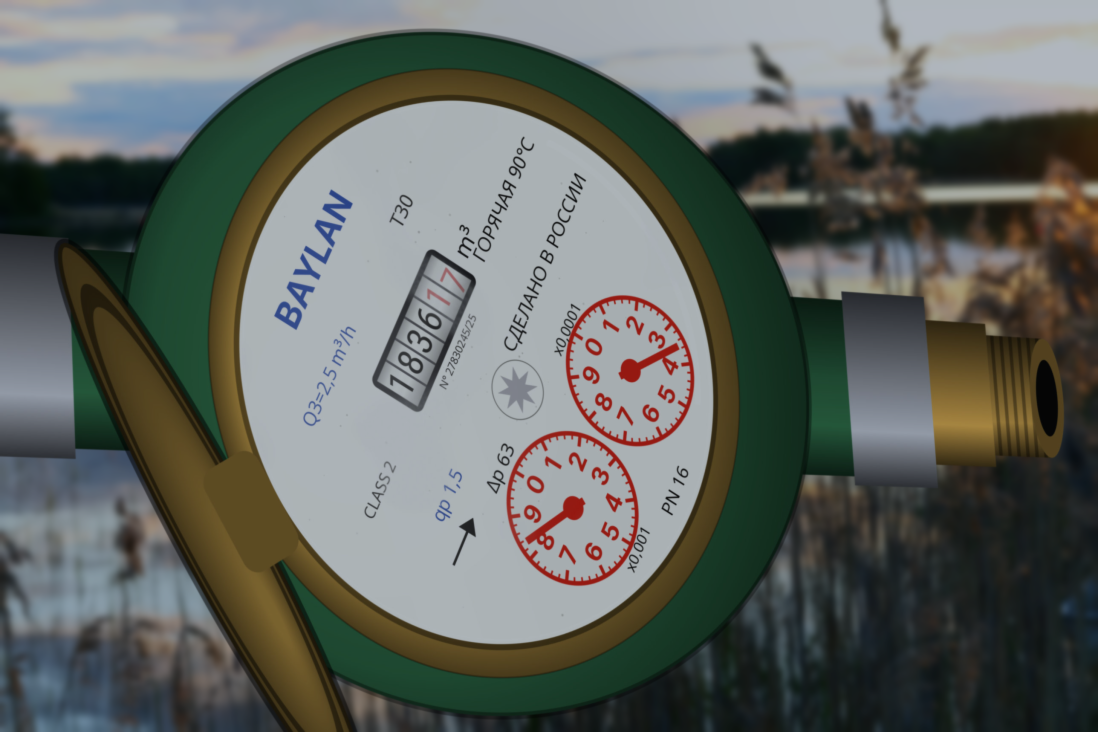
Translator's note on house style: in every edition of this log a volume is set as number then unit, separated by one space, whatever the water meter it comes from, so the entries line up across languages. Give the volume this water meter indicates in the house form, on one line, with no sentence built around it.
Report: 1836.1683 m³
